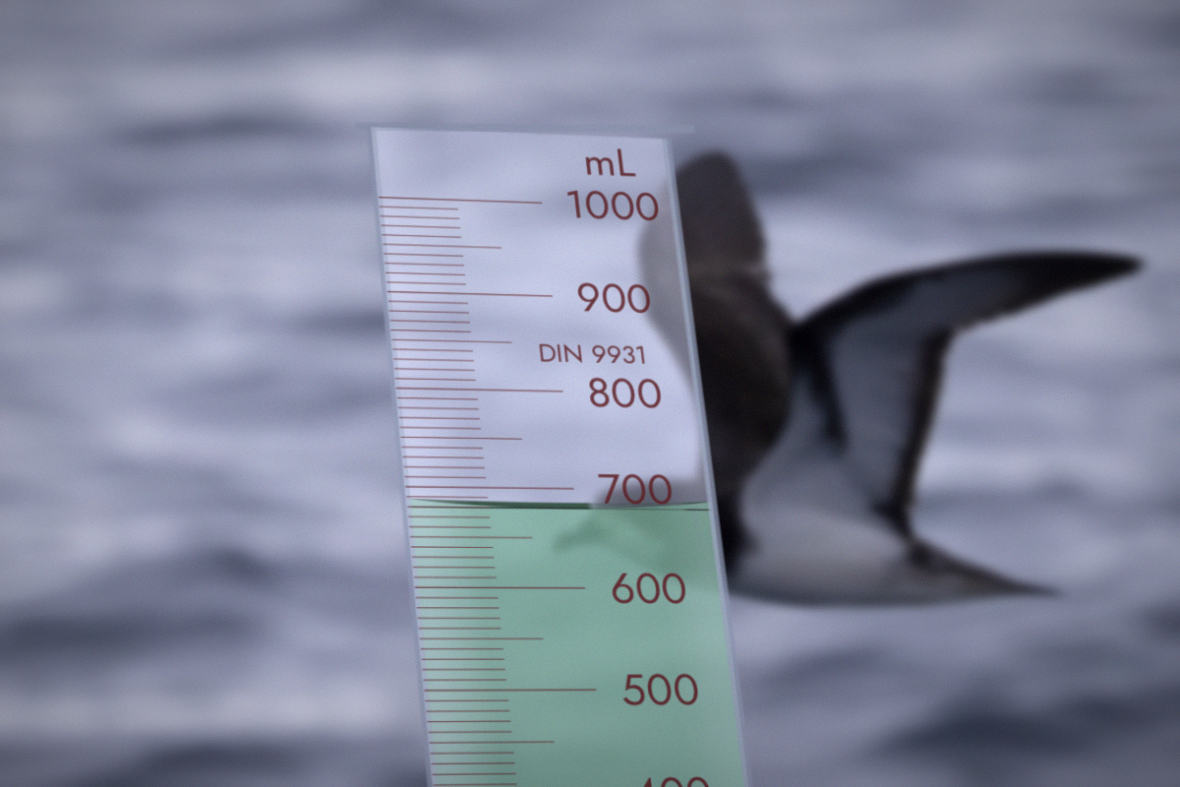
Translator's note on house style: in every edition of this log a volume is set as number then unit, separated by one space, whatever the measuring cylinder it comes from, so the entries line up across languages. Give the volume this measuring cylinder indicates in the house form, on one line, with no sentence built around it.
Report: 680 mL
